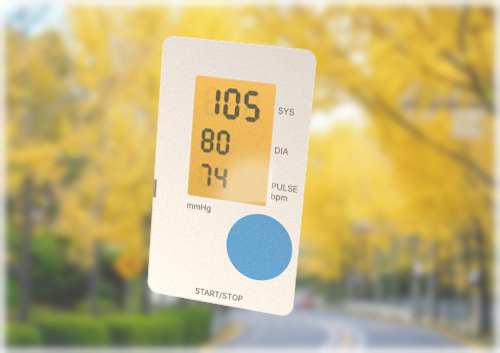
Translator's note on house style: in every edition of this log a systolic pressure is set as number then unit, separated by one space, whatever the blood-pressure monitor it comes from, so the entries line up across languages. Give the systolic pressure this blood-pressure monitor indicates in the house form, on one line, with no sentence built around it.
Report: 105 mmHg
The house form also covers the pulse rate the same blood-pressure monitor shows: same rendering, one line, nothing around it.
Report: 74 bpm
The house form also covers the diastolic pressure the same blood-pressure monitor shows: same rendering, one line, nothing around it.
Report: 80 mmHg
